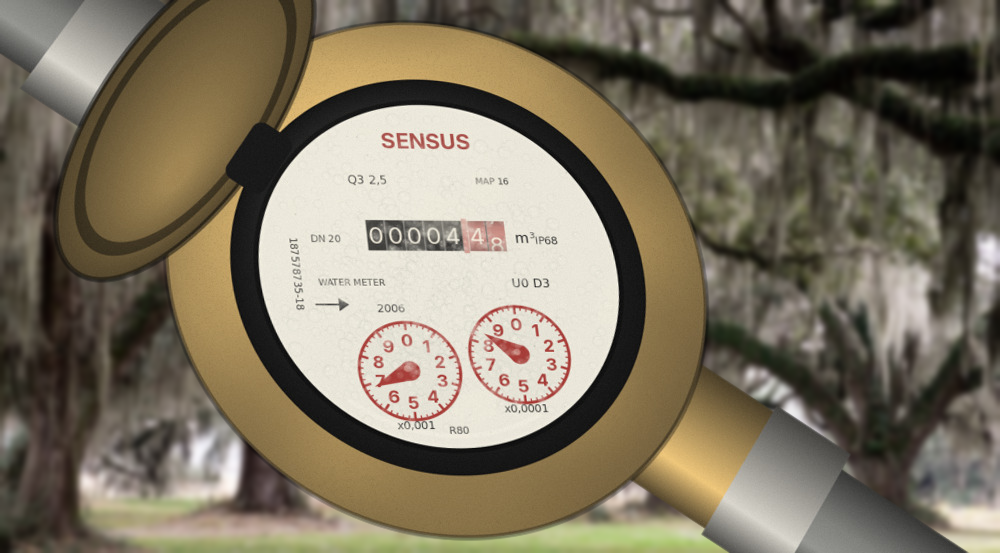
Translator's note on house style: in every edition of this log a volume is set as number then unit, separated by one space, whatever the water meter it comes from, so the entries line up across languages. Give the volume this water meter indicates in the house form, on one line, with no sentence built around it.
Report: 4.4768 m³
